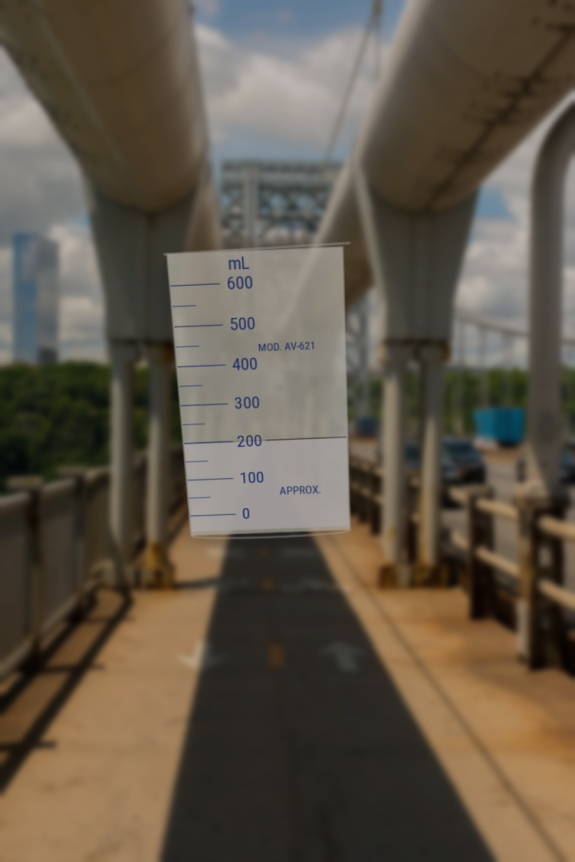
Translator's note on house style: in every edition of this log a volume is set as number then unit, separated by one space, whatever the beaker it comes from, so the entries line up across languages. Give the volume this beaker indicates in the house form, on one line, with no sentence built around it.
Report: 200 mL
